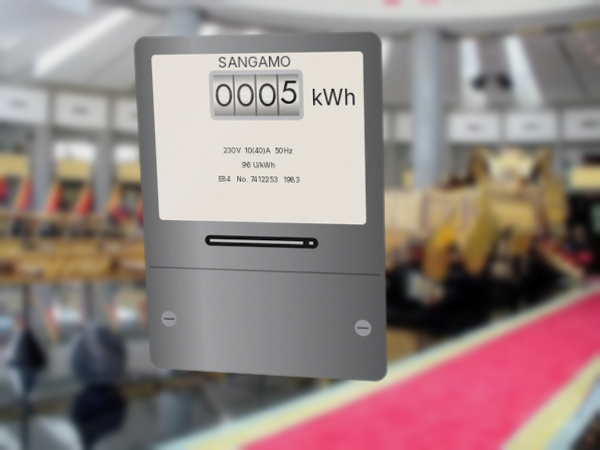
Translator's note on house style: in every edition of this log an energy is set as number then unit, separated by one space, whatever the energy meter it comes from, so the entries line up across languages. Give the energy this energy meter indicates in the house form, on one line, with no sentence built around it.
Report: 5 kWh
